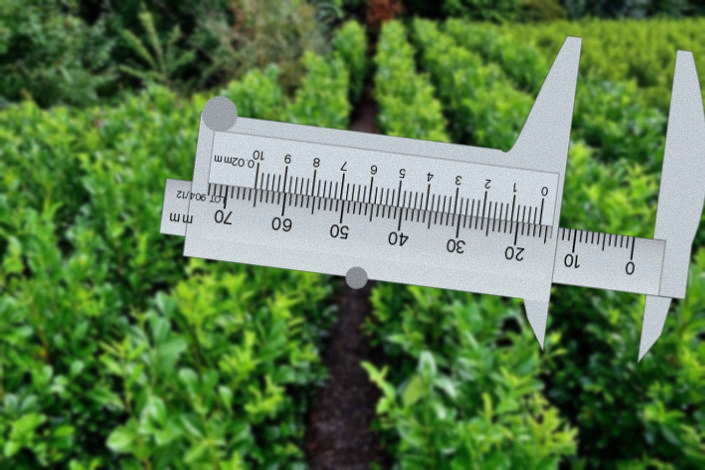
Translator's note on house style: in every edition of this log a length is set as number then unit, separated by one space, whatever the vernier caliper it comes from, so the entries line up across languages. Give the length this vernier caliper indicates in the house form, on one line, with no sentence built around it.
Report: 16.2 mm
